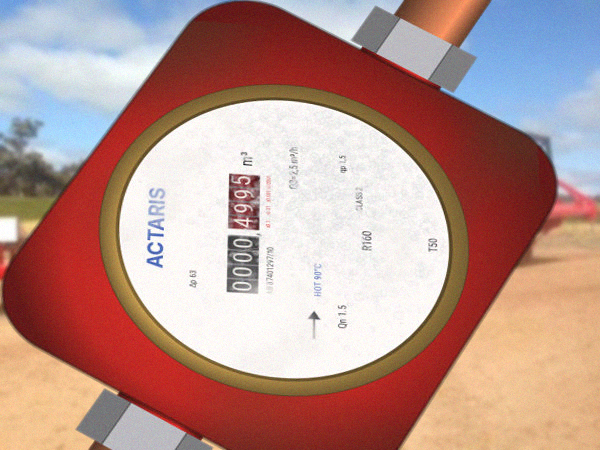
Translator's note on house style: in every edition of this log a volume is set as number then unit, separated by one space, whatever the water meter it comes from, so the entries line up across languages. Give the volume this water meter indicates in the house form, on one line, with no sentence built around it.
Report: 0.4995 m³
